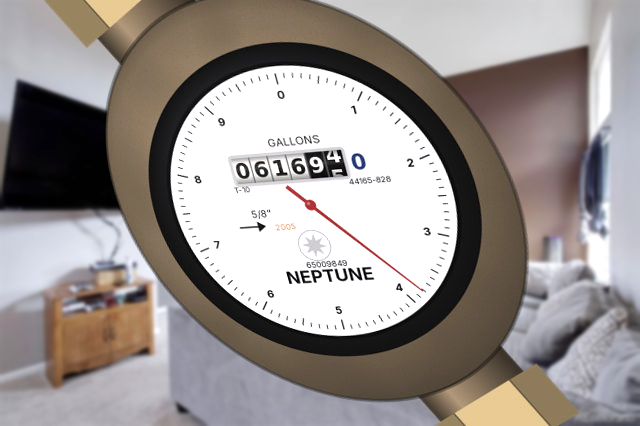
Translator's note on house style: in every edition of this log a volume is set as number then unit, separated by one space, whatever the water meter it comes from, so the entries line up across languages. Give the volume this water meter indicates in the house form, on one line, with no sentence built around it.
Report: 616943.8 gal
